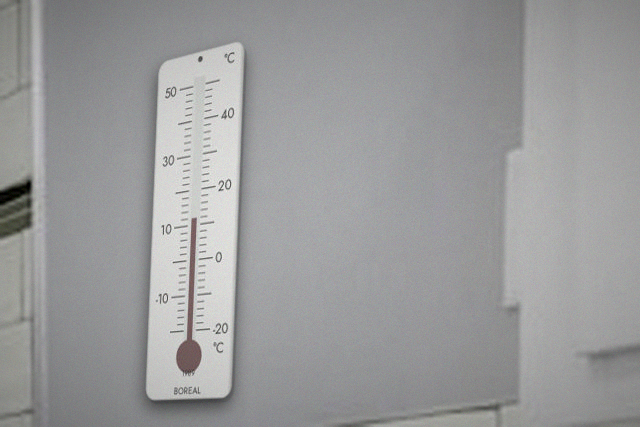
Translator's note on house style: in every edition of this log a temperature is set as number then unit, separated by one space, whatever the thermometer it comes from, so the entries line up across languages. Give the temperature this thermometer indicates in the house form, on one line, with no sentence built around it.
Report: 12 °C
